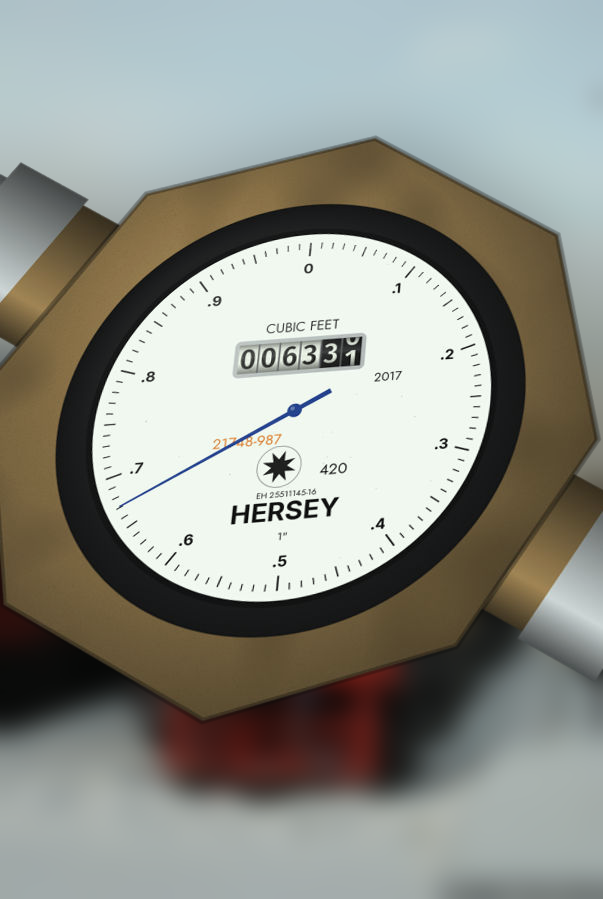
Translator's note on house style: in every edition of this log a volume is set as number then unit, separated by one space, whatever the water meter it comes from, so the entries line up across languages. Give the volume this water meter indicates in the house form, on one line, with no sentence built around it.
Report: 6330.67 ft³
